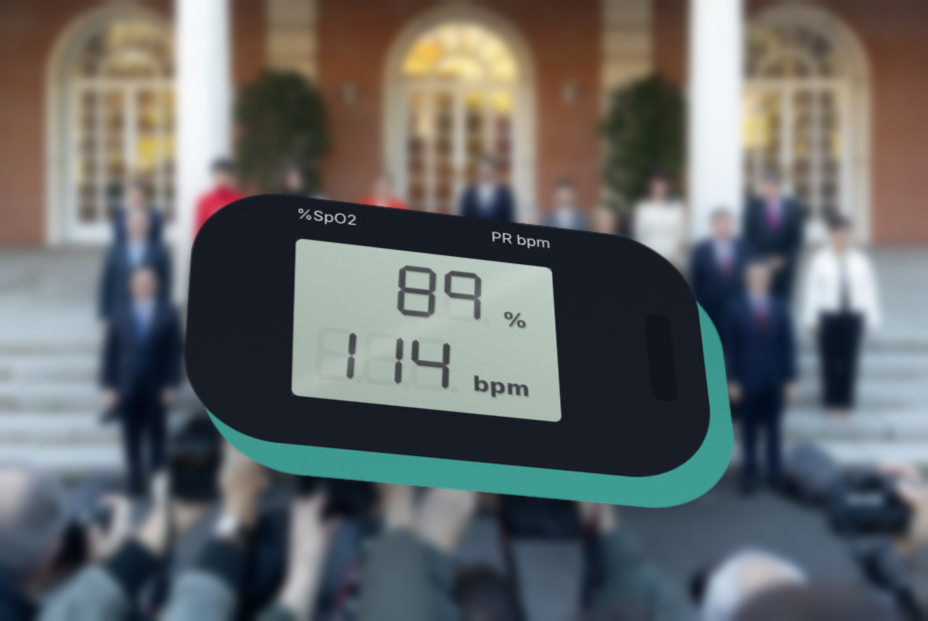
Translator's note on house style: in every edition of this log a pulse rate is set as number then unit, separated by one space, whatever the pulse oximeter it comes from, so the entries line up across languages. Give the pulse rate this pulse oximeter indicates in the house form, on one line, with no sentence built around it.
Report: 114 bpm
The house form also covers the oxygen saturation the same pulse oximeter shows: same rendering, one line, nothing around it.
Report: 89 %
